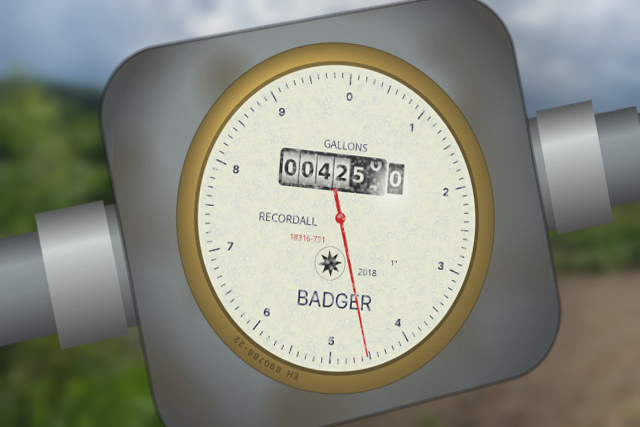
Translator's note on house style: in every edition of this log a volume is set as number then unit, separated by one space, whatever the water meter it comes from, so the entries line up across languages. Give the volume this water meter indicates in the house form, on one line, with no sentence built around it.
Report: 42504.5 gal
